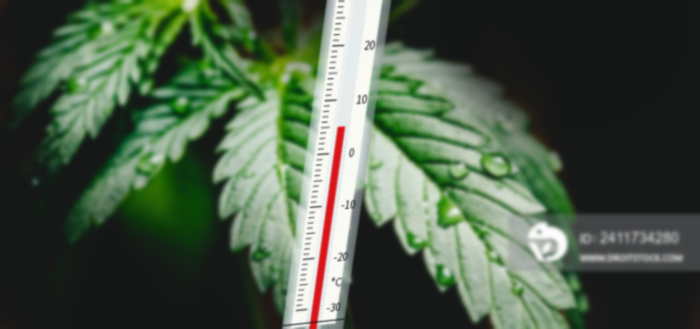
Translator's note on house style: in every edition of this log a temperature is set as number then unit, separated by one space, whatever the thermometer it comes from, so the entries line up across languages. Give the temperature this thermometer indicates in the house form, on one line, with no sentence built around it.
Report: 5 °C
